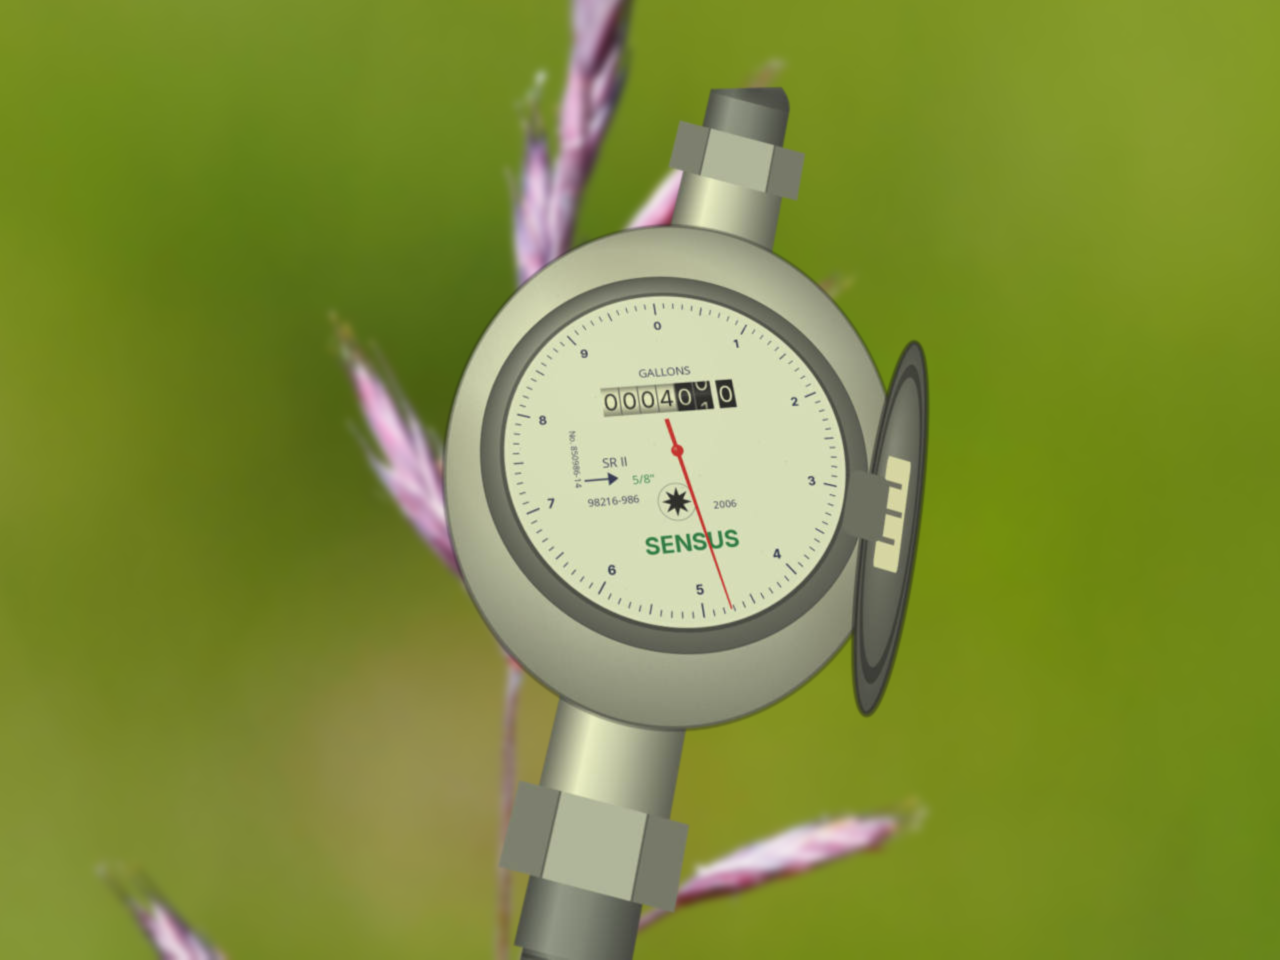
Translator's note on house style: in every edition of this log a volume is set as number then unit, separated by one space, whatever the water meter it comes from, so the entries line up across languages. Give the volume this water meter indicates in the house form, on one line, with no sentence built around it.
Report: 4004.7 gal
